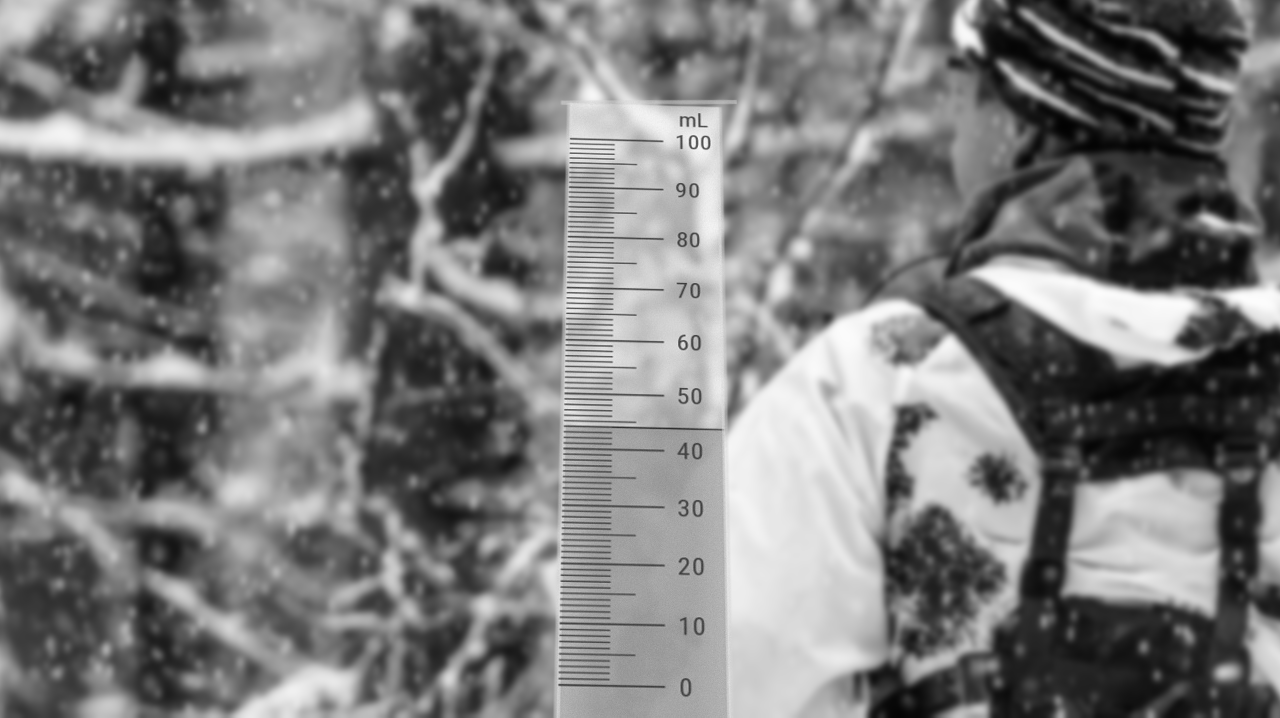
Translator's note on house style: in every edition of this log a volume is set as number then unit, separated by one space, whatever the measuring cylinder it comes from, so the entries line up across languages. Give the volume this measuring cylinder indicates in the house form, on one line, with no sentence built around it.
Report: 44 mL
